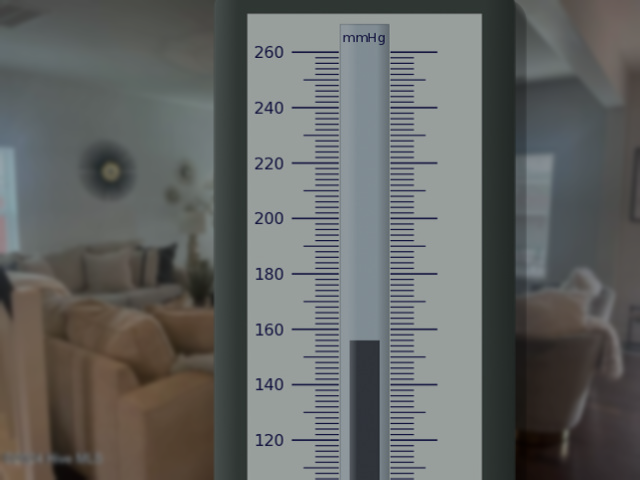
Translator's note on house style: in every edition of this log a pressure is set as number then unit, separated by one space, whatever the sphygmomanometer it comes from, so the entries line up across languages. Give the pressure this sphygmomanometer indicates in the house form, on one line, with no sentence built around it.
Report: 156 mmHg
